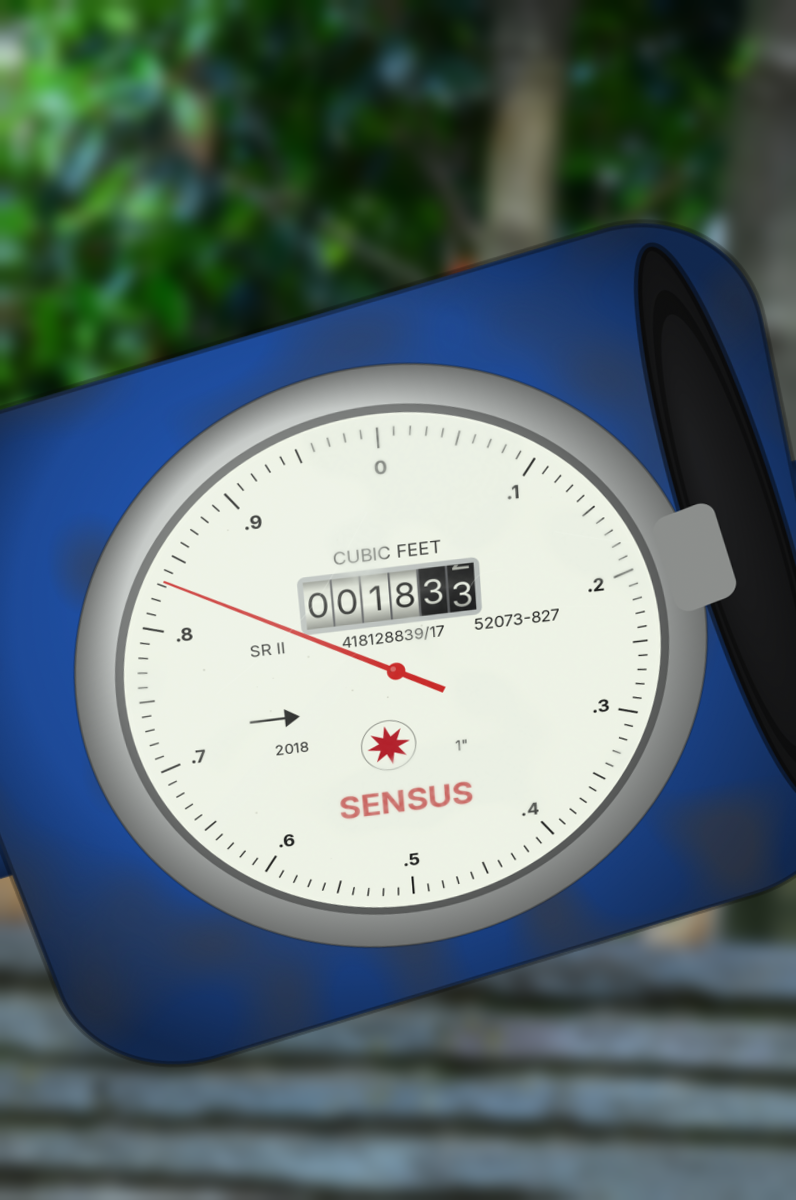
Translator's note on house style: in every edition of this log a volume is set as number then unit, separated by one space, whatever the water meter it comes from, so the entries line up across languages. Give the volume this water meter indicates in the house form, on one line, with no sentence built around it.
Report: 1832.83 ft³
